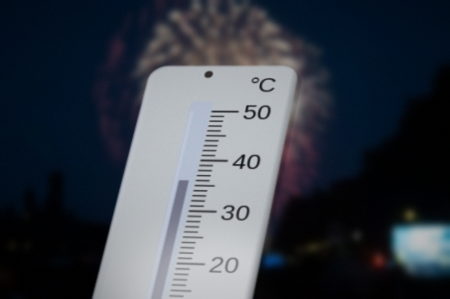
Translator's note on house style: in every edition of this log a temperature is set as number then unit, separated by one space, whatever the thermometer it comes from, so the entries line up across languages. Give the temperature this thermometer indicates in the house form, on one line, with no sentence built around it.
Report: 36 °C
